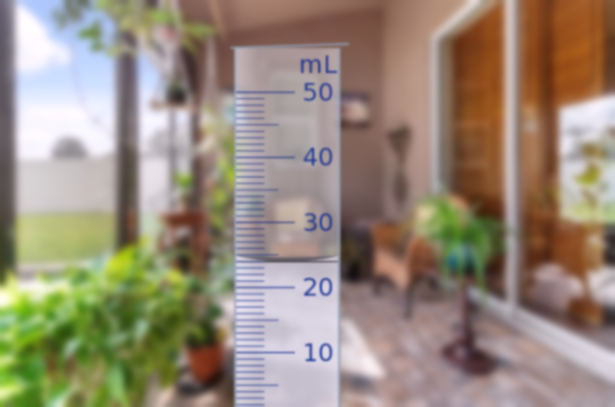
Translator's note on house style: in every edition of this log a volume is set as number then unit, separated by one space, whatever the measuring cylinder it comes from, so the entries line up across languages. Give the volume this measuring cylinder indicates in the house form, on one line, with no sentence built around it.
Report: 24 mL
